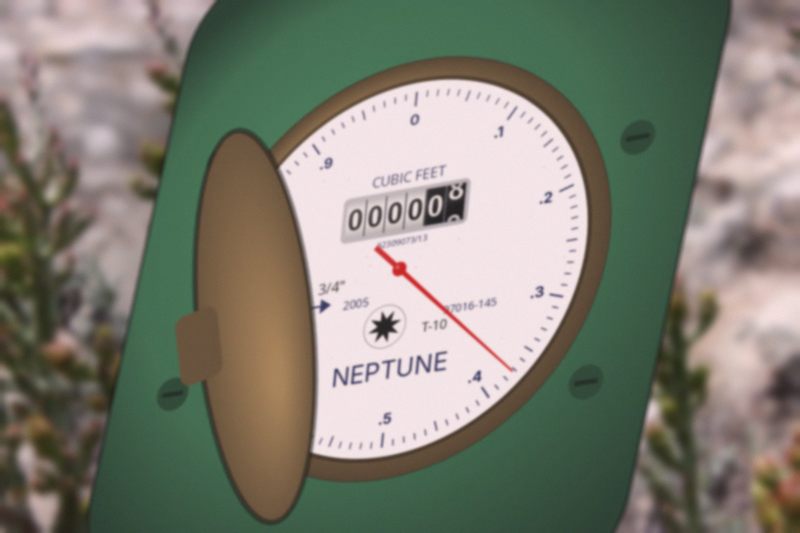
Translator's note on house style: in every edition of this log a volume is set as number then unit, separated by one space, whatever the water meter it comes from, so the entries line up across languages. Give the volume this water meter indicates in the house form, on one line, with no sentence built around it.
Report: 8.37 ft³
